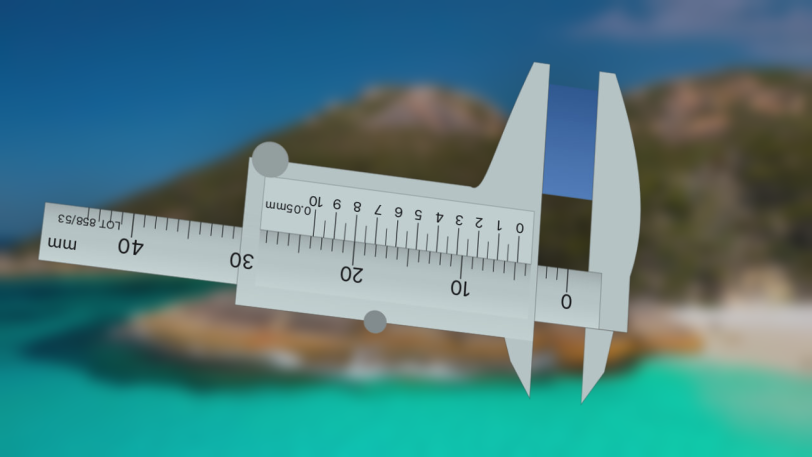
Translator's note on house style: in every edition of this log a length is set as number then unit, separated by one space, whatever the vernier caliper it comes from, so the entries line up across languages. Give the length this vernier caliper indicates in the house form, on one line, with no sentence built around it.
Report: 4.8 mm
